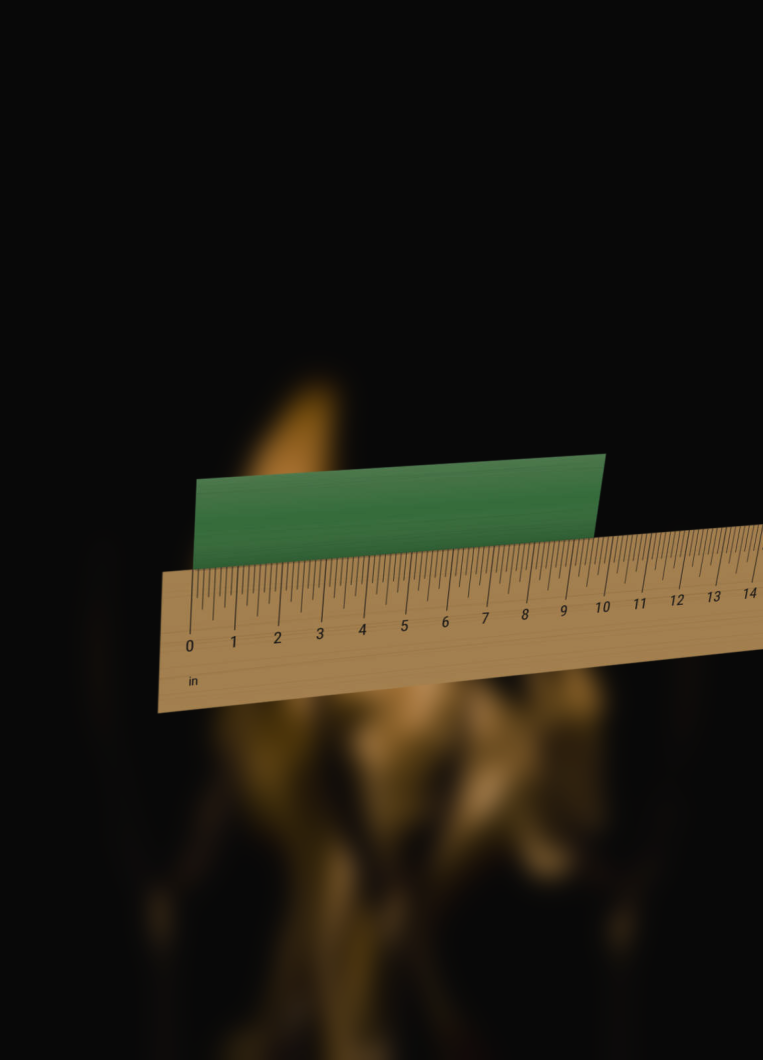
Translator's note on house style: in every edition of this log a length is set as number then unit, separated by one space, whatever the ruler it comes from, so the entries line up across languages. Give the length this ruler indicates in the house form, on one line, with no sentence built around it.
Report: 9.5 in
